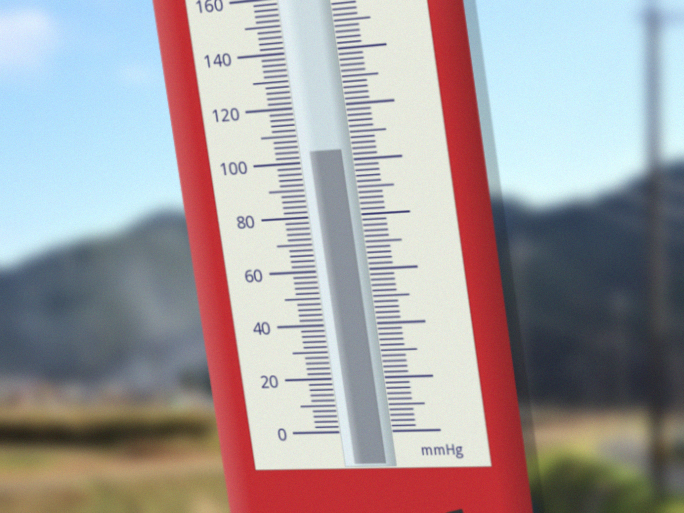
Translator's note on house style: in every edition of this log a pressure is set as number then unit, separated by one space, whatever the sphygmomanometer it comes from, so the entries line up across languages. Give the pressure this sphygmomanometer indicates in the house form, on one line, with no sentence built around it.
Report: 104 mmHg
